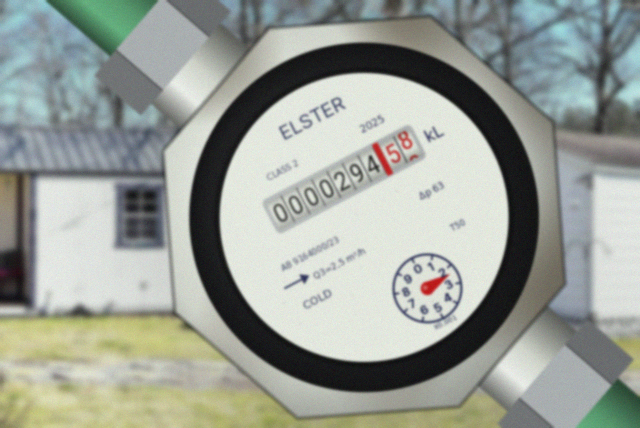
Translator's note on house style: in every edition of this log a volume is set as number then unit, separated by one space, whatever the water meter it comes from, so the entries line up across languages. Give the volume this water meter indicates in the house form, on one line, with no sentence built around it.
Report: 294.582 kL
